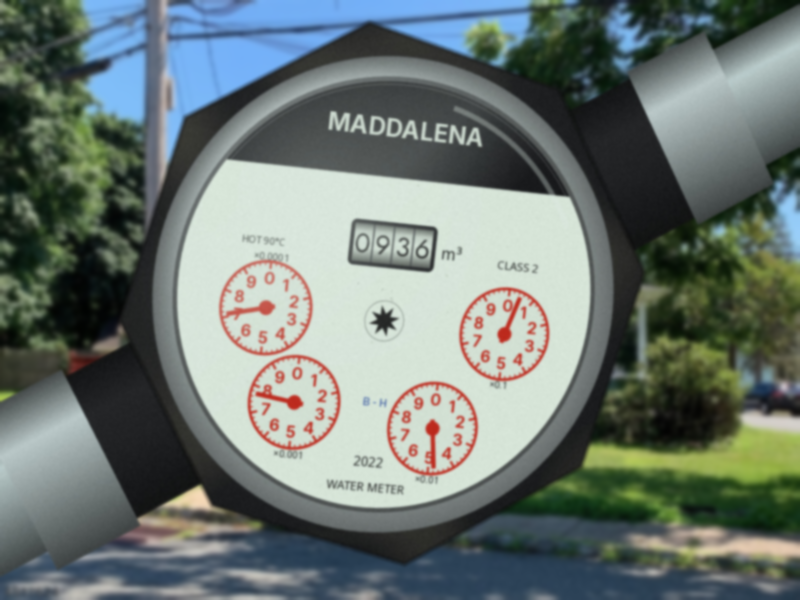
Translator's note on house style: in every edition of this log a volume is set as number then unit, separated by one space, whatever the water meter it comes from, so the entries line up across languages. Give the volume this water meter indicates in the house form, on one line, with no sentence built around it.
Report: 936.0477 m³
